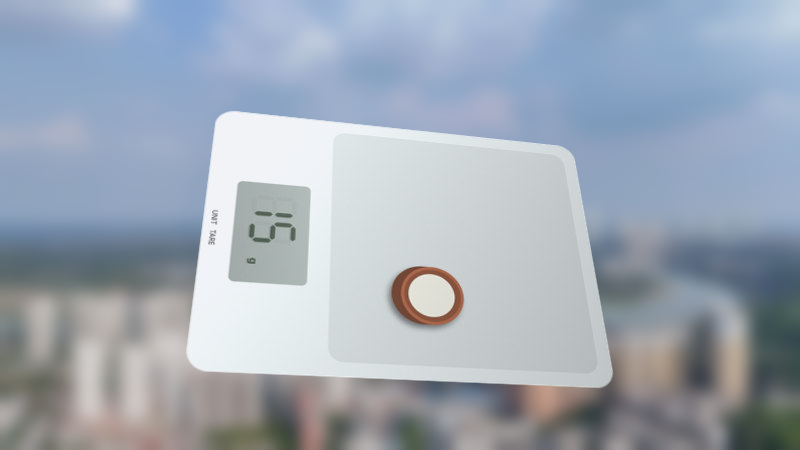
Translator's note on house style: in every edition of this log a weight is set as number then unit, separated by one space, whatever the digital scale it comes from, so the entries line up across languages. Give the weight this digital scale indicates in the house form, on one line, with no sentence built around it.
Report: 15 g
